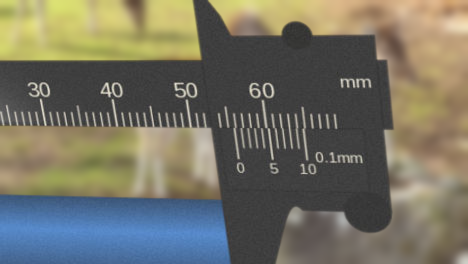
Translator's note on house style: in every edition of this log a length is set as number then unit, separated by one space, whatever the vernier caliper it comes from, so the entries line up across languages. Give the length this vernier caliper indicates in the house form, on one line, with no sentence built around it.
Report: 55.8 mm
